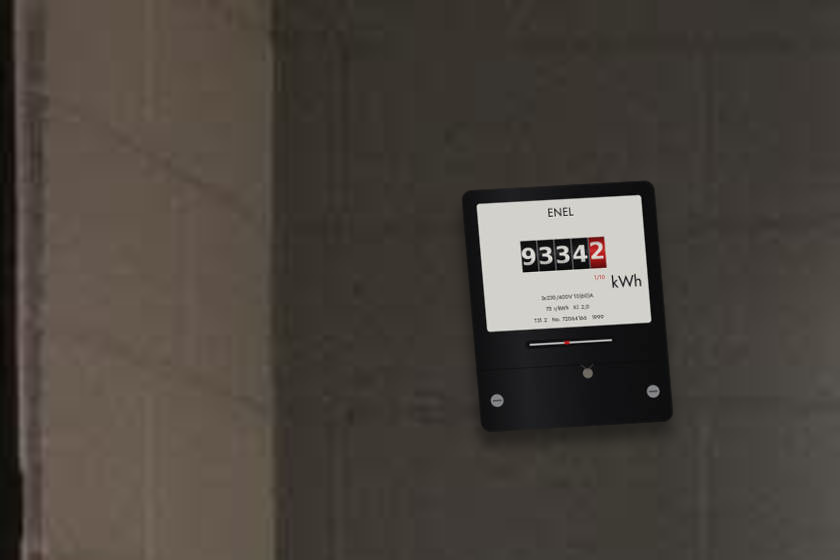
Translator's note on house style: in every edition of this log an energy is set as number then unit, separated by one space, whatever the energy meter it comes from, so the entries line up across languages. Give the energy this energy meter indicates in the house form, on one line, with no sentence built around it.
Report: 9334.2 kWh
